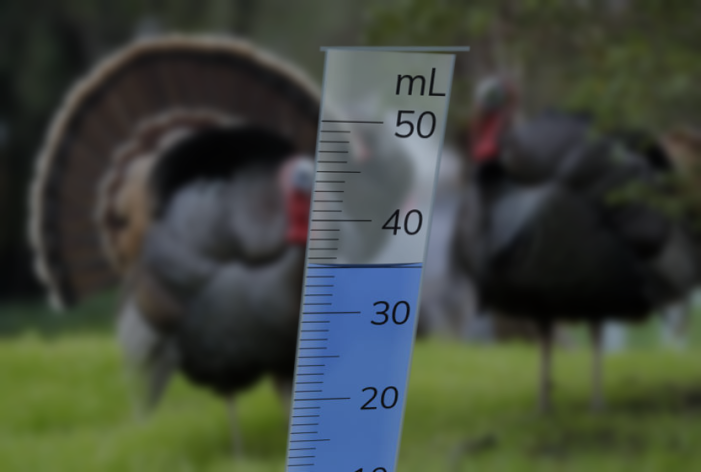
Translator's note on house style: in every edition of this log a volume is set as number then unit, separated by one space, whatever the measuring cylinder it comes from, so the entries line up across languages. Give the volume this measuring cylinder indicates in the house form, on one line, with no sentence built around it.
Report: 35 mL
